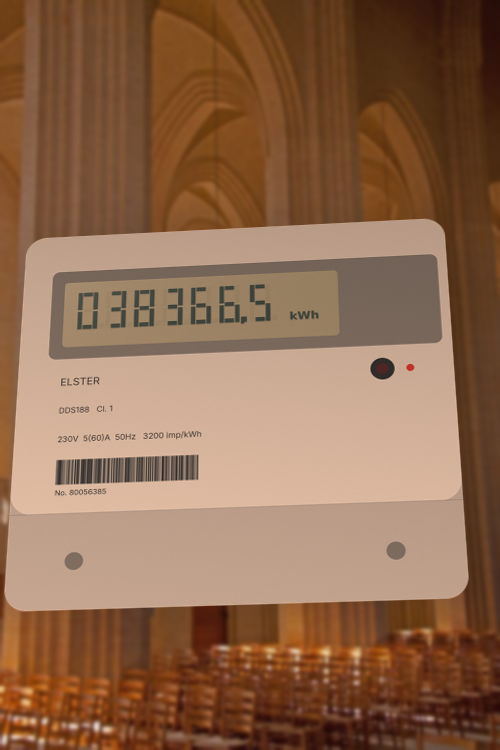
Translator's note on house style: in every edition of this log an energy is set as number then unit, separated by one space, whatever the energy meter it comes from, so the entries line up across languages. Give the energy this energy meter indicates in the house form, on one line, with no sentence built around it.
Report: 38366.5 kWh
